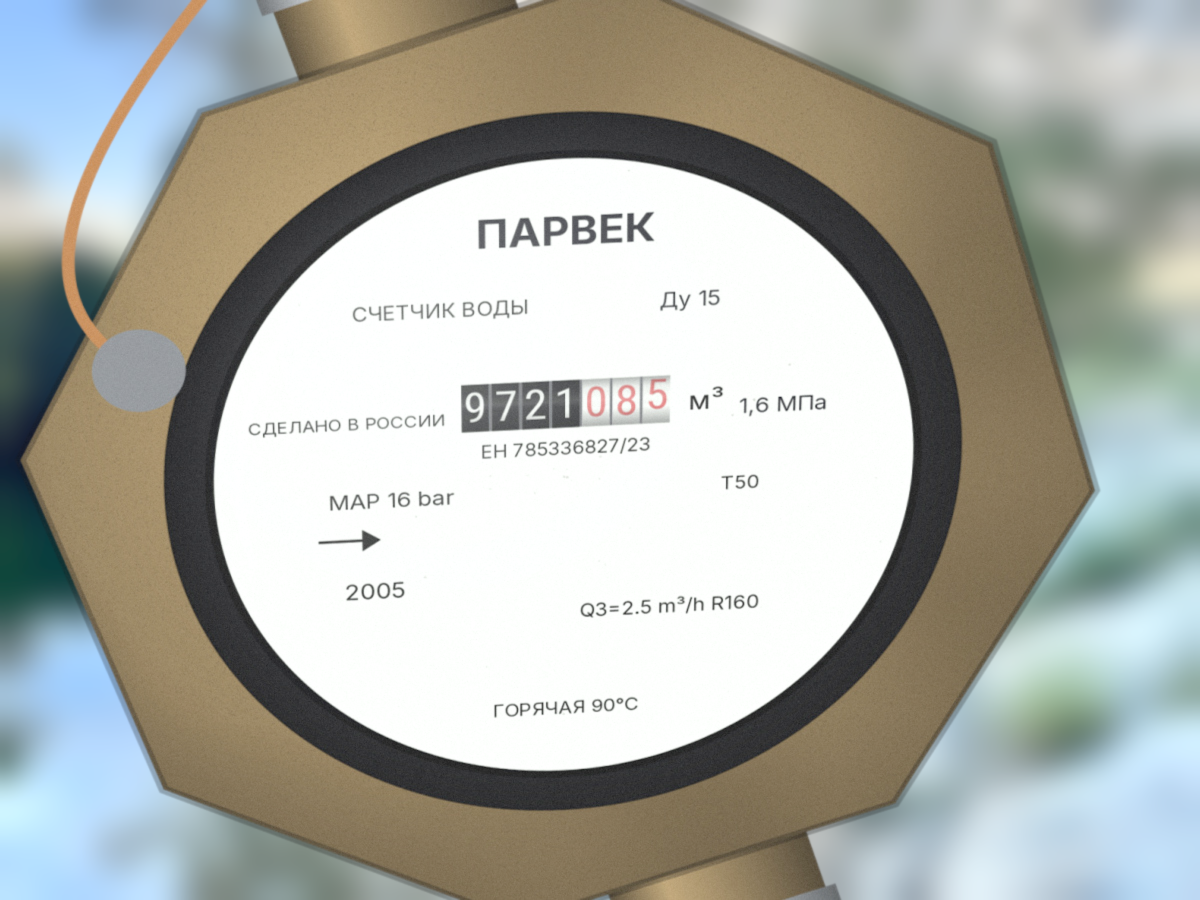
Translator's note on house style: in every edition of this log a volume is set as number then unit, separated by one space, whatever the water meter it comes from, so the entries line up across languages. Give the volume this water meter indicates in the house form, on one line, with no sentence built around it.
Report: 9721.085 m³
